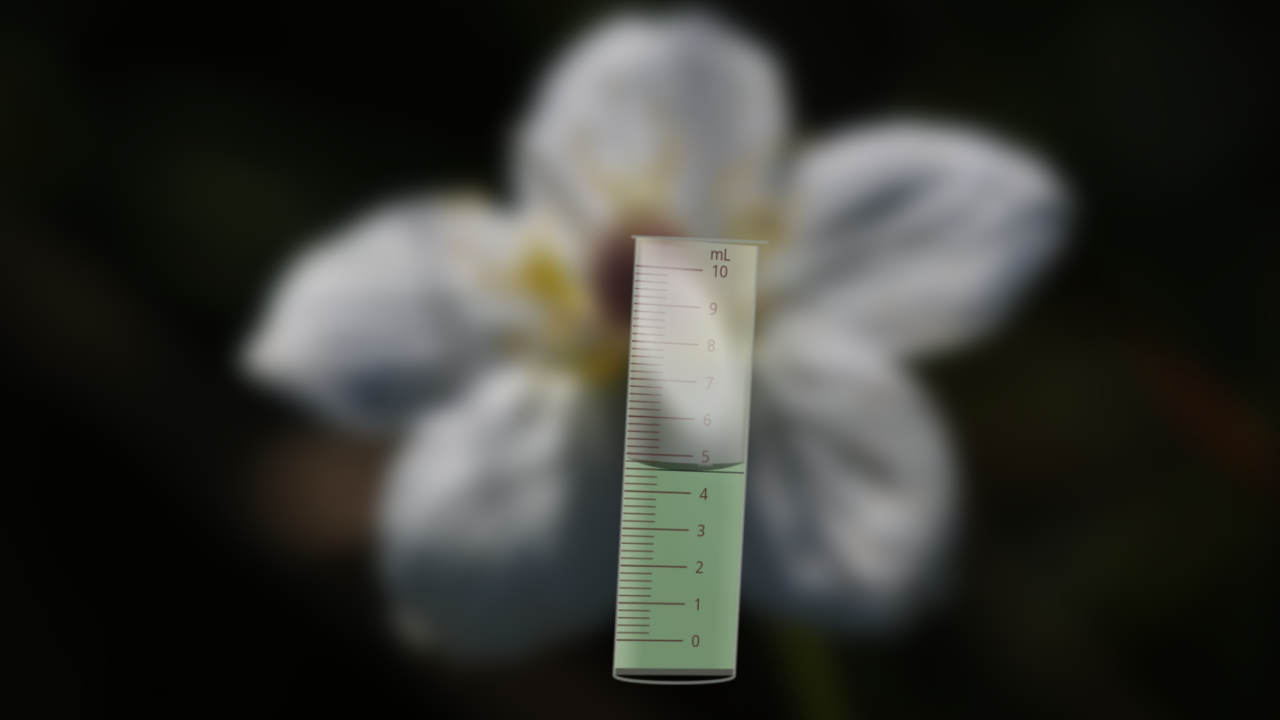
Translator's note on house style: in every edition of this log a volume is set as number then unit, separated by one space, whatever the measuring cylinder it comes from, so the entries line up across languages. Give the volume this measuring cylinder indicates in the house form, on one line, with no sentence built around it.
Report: 4.6 mL
